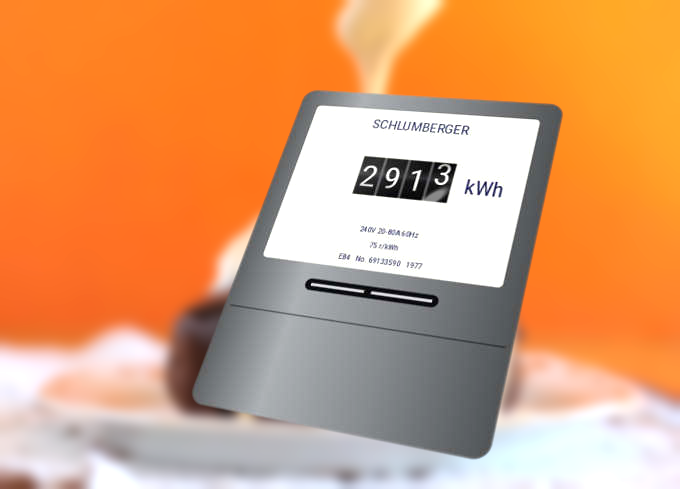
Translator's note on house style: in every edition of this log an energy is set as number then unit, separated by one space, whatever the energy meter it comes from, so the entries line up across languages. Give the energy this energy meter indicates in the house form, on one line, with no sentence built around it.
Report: 2913 kWh
